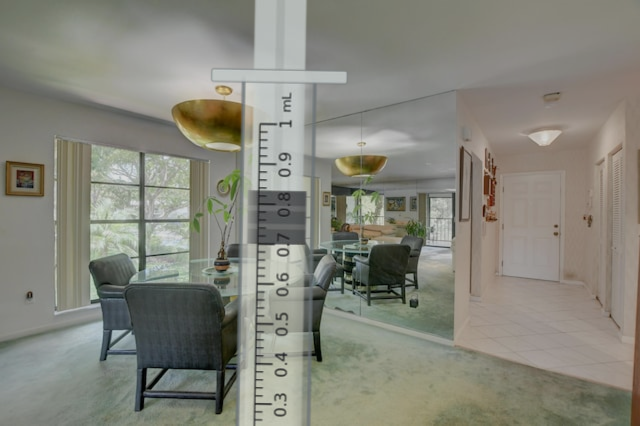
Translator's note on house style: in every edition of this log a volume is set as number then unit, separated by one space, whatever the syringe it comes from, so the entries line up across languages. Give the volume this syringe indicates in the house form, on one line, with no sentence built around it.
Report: 0.7 mL
